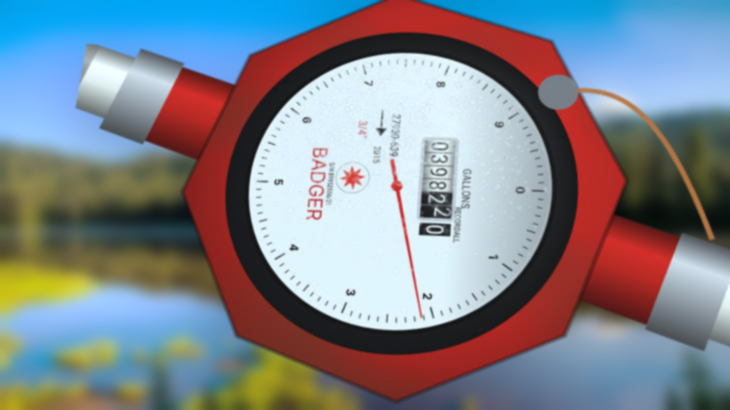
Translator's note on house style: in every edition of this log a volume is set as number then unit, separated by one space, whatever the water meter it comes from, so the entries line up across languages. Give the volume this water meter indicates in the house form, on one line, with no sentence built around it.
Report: 398222.1 gal
